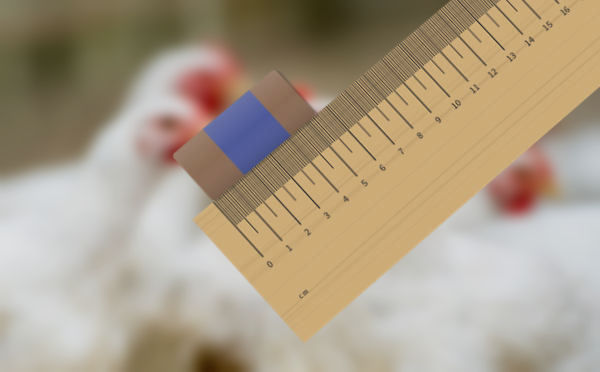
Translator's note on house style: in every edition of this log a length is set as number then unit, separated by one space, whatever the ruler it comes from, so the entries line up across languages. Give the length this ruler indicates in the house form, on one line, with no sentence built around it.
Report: 5.5 cm
